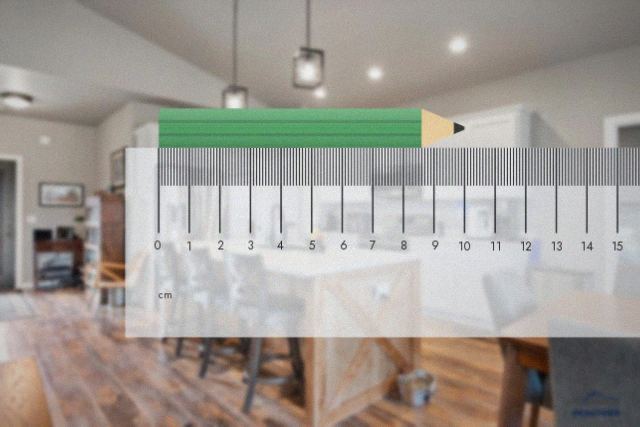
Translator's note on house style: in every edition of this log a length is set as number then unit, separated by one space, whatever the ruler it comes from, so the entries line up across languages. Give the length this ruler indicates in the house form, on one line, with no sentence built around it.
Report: 10 cm
